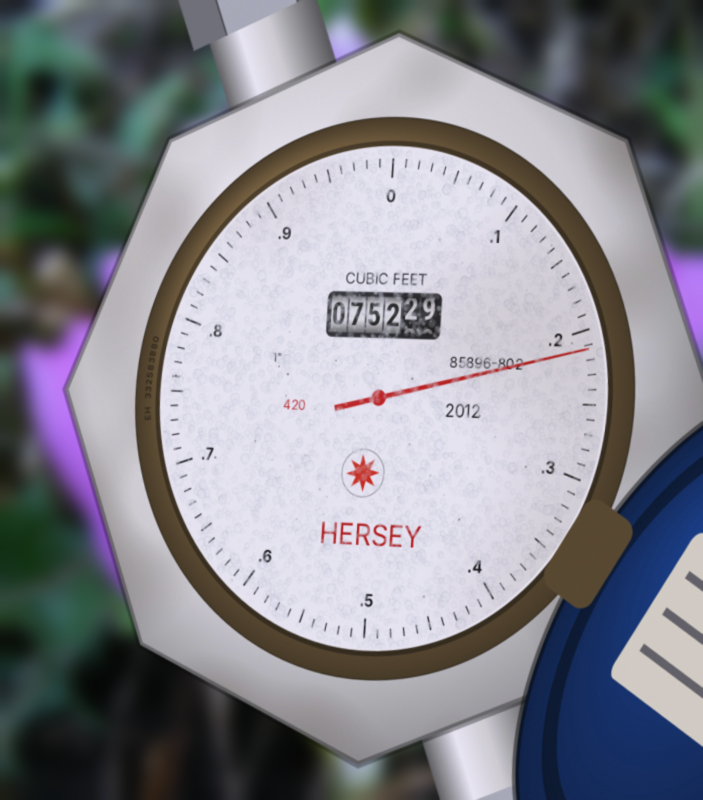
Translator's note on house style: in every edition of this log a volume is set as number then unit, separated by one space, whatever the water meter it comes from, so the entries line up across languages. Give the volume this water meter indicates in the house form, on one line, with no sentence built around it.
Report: 75229.21 ft³
